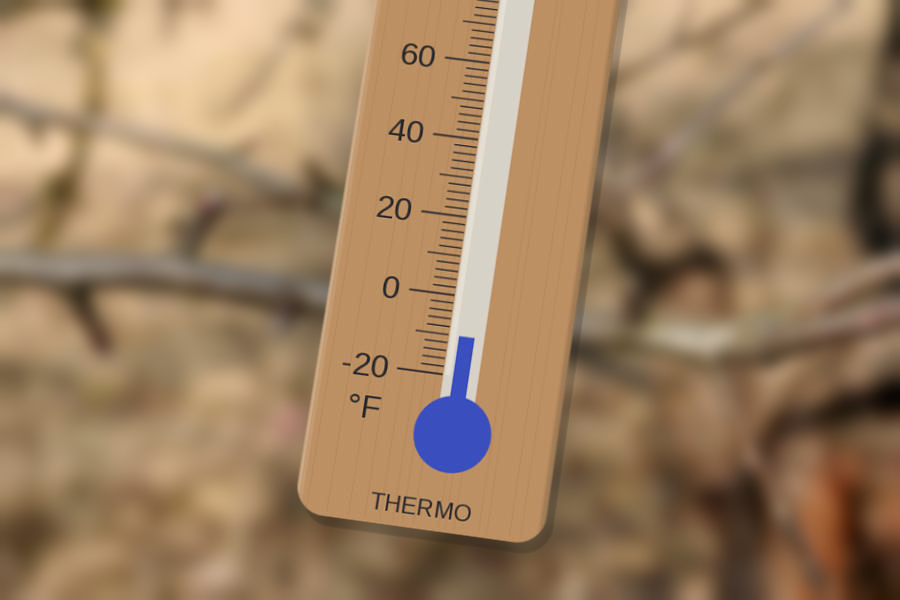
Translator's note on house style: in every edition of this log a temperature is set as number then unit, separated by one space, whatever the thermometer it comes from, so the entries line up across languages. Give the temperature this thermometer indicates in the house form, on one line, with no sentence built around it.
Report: -10 °F
